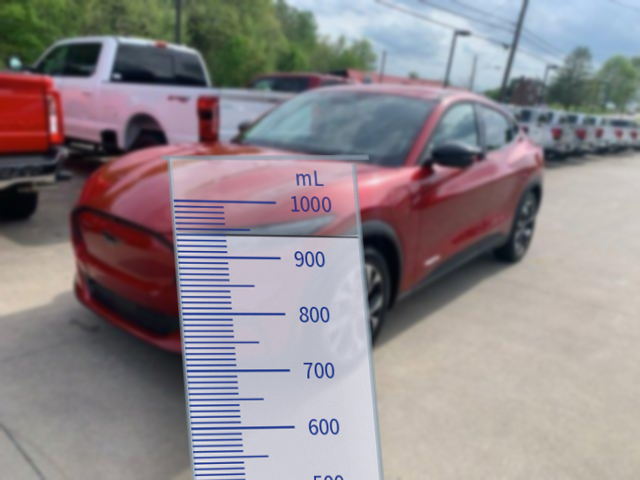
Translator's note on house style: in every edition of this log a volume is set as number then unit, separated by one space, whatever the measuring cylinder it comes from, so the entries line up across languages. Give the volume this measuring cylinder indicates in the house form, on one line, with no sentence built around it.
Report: 940 mL
